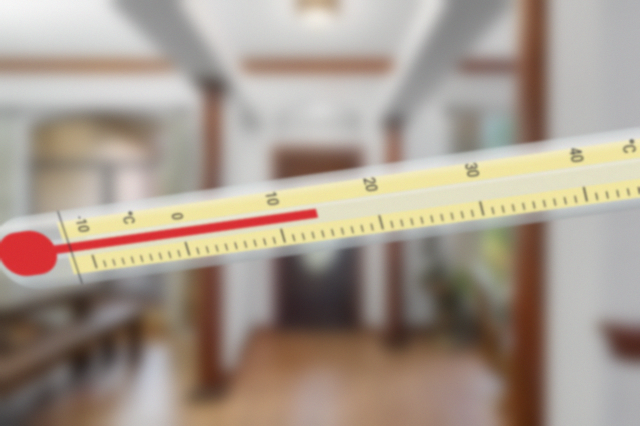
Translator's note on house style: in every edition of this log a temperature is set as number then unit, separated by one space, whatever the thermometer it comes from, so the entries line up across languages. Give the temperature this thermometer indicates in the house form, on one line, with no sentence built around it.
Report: 14 °C
